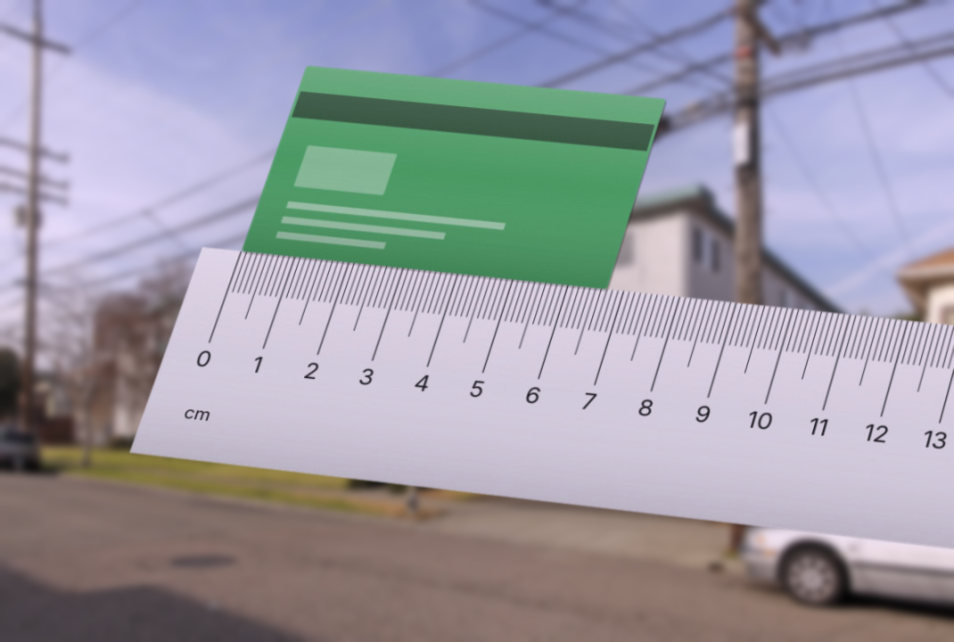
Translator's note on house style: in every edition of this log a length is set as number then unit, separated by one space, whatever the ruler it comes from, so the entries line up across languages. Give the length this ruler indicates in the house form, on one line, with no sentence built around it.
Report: 6.7 cm
